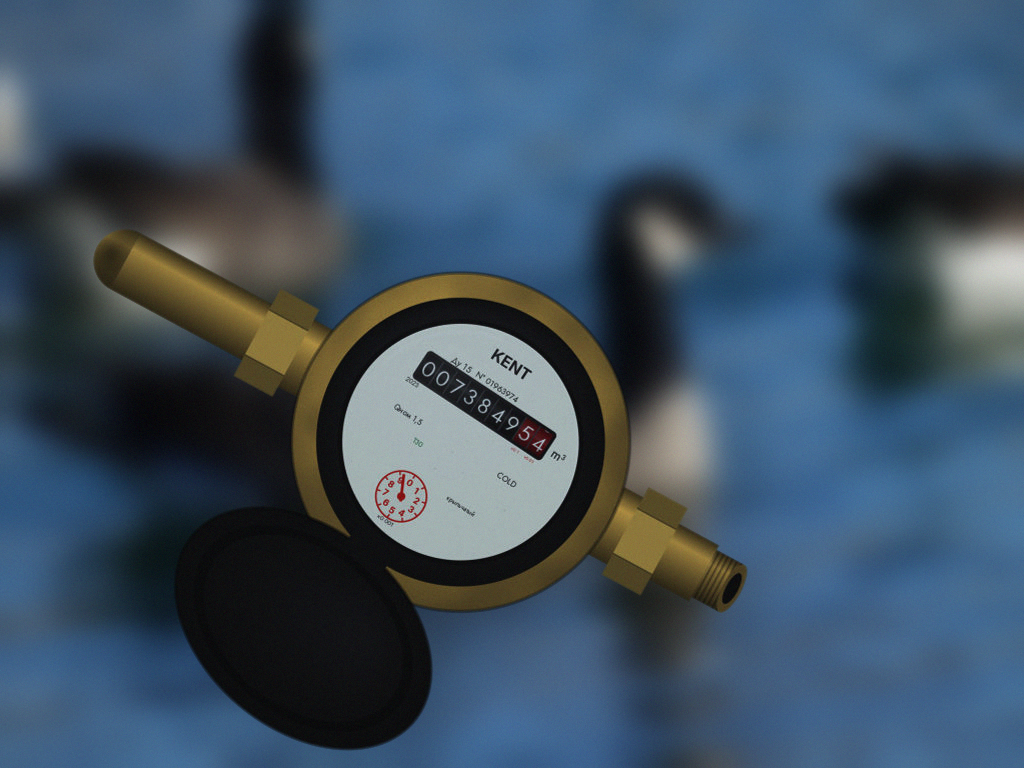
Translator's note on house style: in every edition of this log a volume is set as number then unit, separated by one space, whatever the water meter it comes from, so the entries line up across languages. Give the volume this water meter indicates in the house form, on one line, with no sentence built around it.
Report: 73849.539 m³
